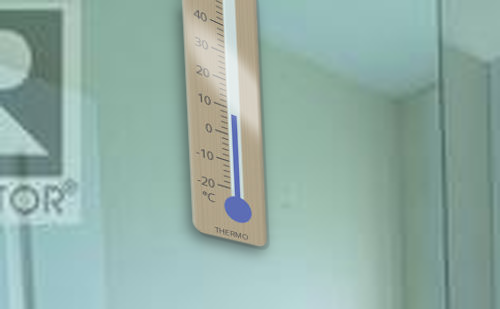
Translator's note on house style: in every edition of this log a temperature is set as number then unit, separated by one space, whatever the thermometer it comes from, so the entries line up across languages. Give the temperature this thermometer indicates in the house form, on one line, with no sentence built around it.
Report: 8 °C
